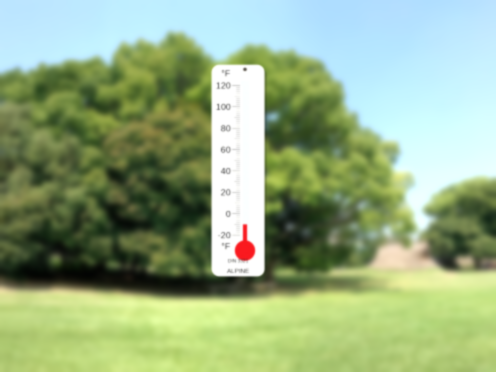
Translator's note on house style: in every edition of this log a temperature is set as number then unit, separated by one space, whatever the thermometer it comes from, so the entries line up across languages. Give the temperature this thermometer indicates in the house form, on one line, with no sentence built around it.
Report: -10 °F
